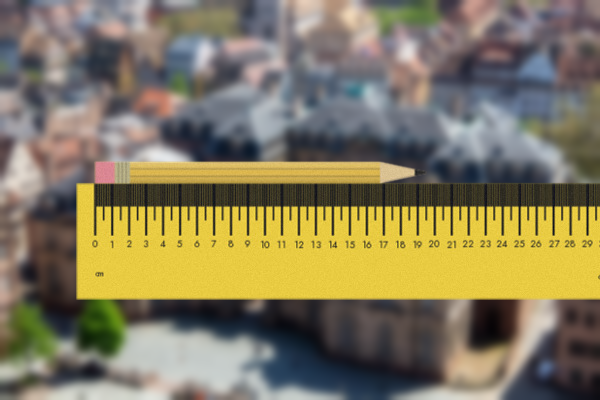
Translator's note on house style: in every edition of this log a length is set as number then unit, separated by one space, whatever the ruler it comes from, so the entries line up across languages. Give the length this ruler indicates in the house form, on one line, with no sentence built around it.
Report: 19.5 cm
